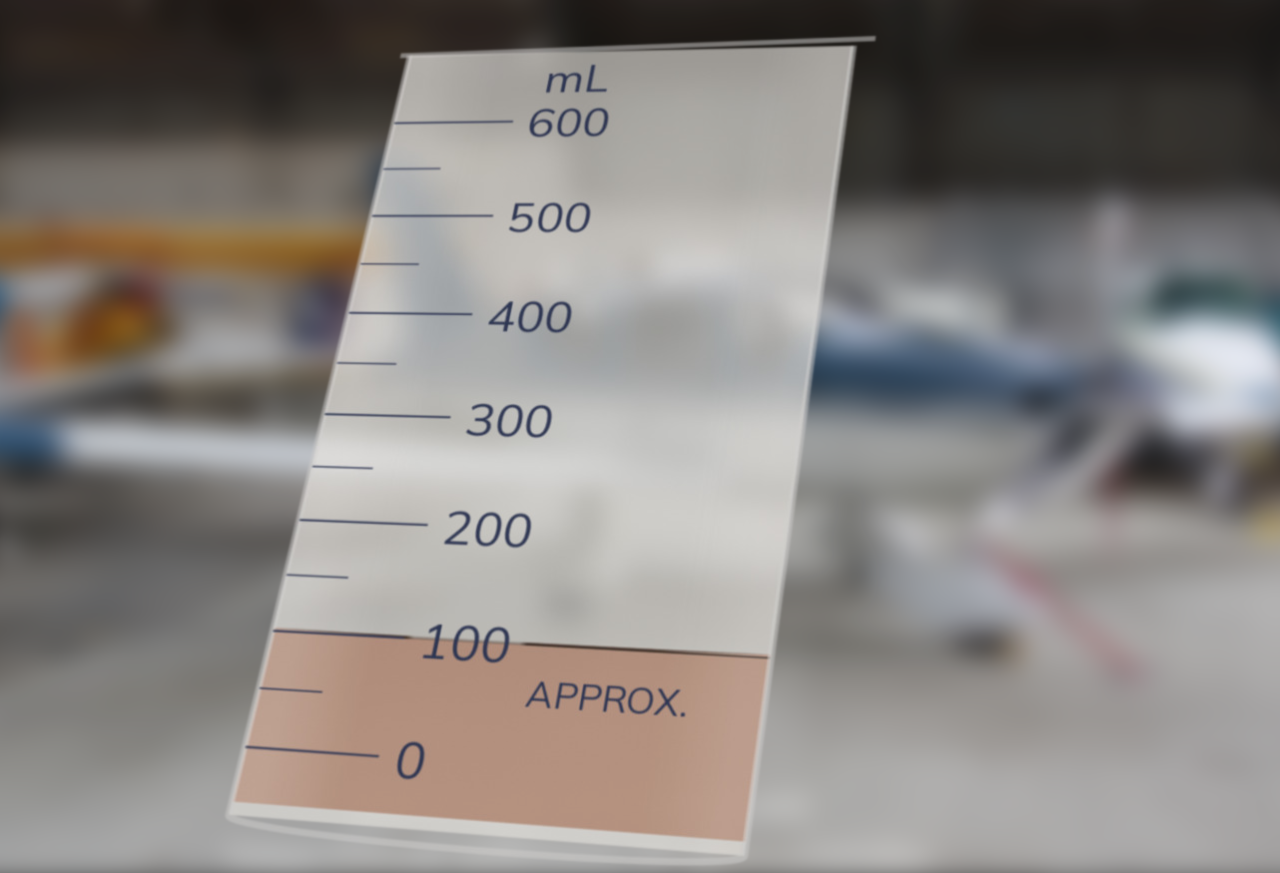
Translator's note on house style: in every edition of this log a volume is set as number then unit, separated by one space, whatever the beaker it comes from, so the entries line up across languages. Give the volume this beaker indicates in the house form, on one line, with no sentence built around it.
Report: 100 mL
